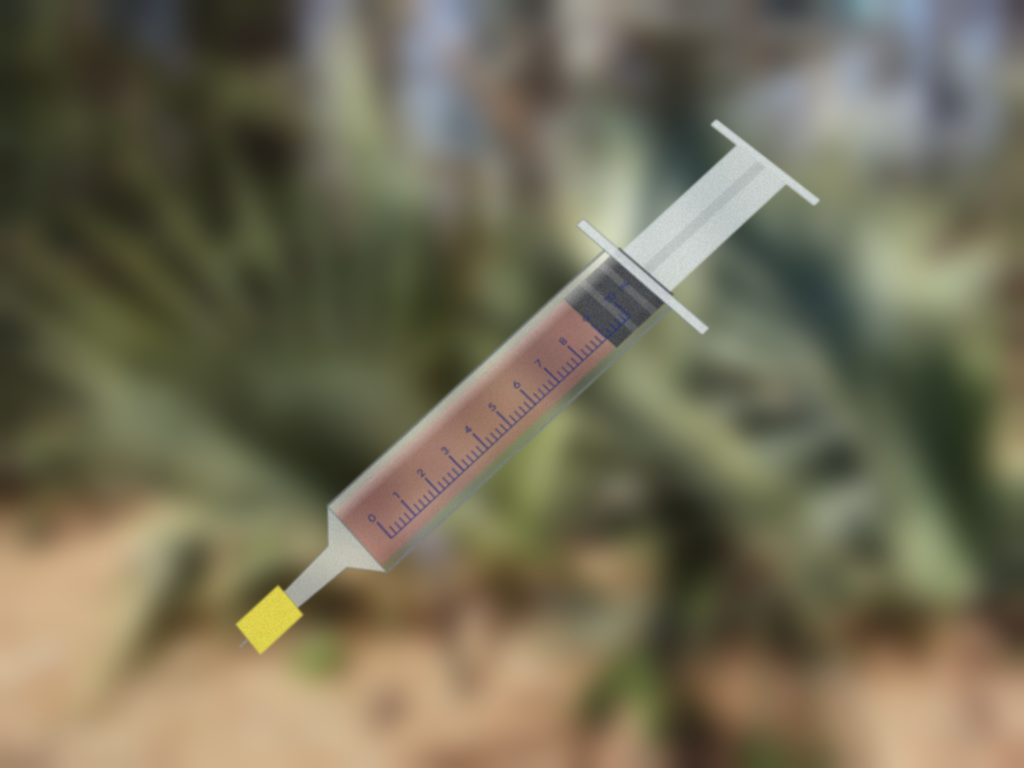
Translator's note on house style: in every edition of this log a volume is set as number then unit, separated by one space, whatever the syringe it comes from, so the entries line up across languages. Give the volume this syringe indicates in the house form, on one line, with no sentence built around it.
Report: 9 mL
